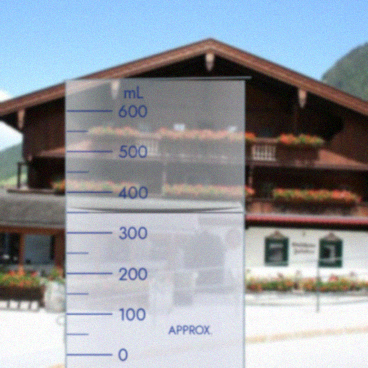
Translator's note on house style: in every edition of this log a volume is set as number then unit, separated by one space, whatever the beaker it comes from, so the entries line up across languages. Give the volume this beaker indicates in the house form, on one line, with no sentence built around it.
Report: 350 mL
